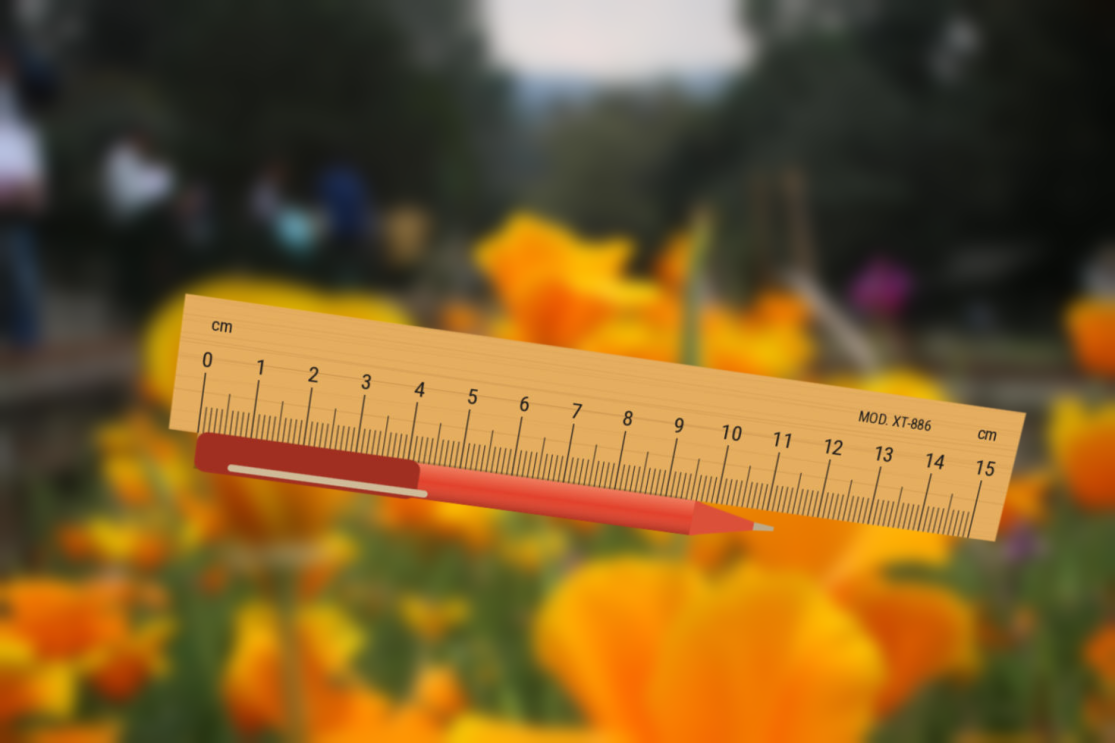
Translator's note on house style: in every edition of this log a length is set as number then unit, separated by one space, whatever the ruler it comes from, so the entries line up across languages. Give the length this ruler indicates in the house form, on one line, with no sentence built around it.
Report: 11.2 cm
